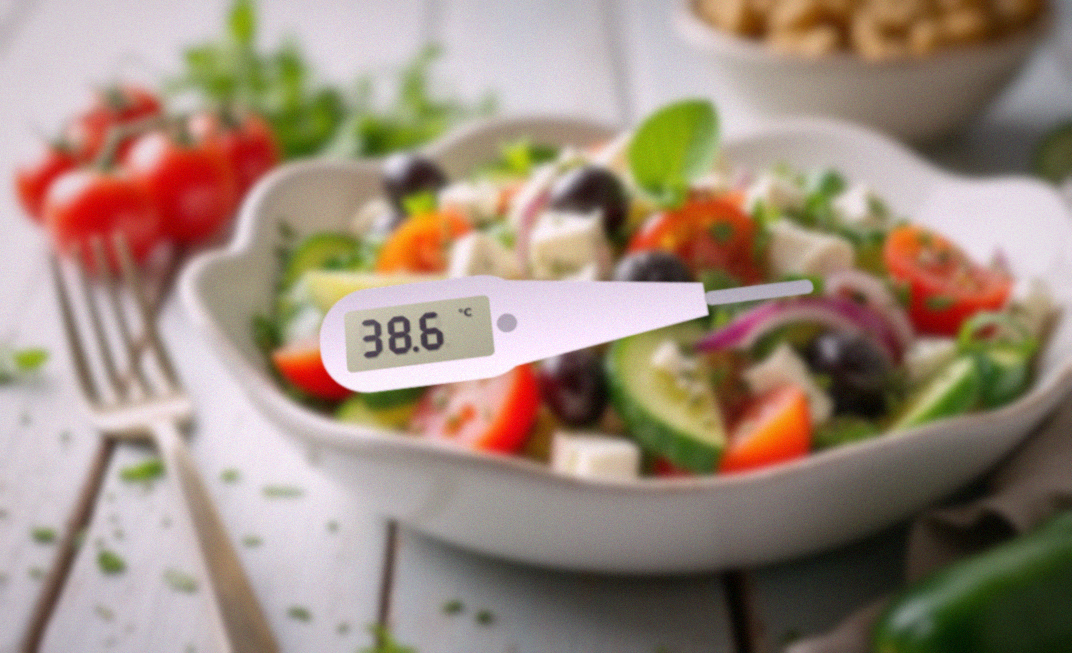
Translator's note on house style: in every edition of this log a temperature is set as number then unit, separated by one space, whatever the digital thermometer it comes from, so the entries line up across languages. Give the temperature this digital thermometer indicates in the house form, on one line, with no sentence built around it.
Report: 38.6 °C
